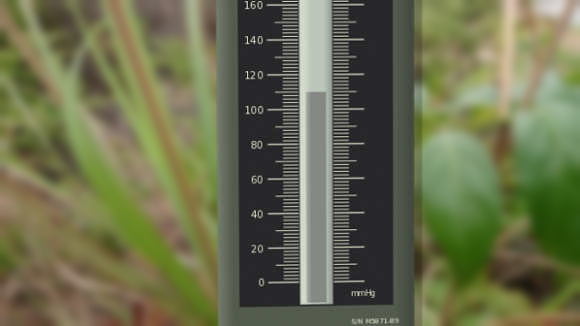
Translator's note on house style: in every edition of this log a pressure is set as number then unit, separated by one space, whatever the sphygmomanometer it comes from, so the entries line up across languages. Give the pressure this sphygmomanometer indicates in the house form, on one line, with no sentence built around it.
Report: 110 mmHg
